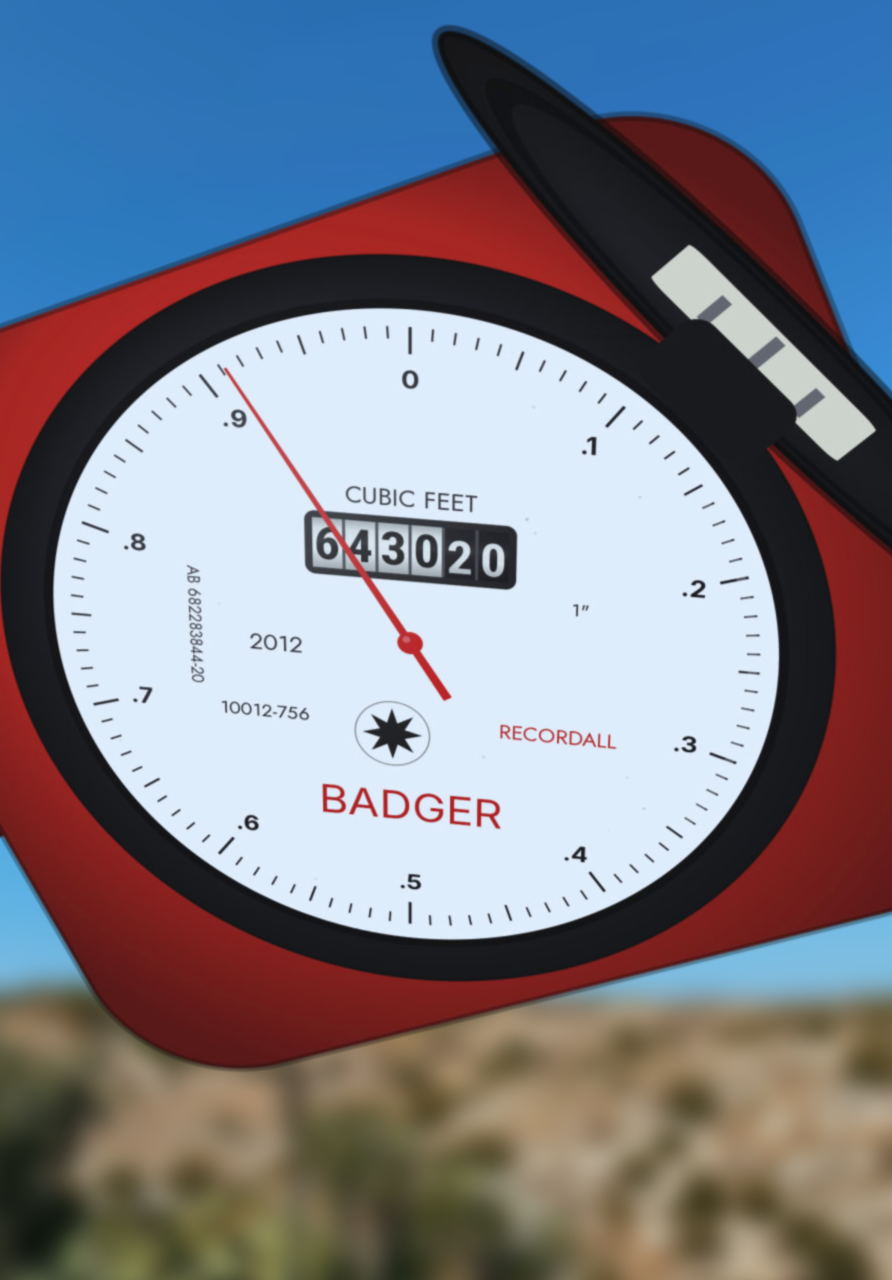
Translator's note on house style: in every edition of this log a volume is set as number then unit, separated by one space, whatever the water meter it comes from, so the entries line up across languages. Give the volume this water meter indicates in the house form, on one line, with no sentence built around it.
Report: 643019.91 ft³
